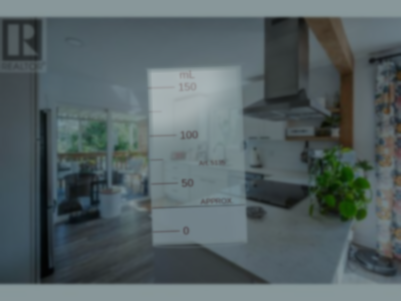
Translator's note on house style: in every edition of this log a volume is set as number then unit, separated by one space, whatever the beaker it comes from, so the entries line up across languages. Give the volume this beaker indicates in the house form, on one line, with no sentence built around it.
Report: 25 mL
